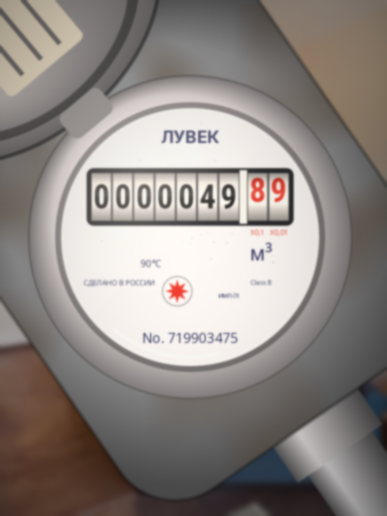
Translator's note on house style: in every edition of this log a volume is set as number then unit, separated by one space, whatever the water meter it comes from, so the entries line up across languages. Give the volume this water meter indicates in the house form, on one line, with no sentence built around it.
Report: 49.89 m³
